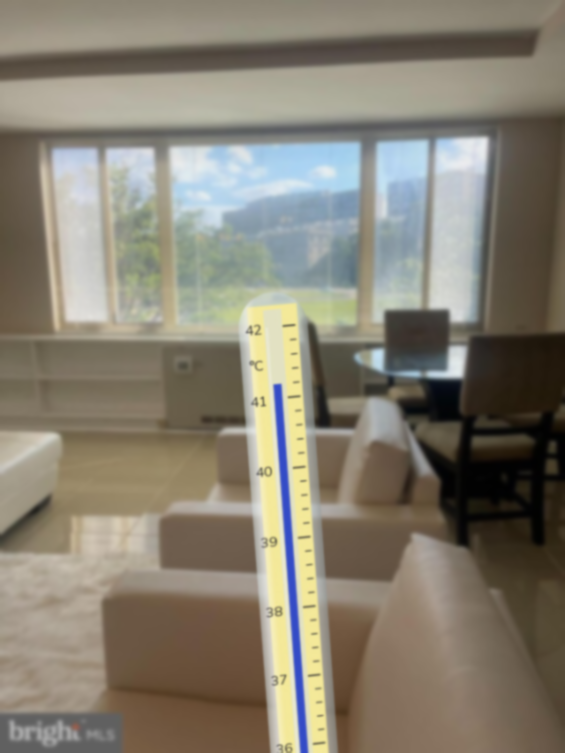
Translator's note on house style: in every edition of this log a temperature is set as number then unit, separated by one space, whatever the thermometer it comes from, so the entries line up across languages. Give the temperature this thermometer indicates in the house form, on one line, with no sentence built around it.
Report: 41.2 °C
